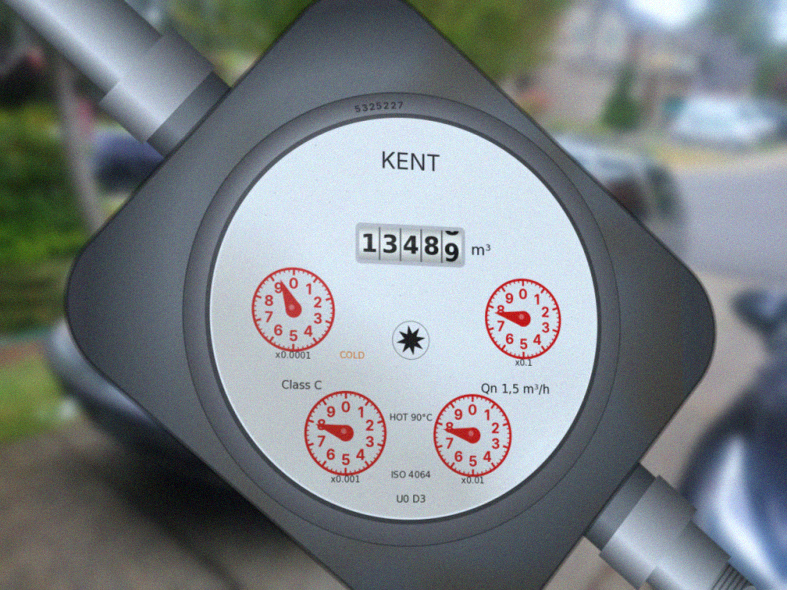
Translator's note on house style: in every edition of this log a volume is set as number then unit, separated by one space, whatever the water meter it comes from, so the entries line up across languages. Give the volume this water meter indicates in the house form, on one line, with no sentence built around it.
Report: 13488.7779 m³
